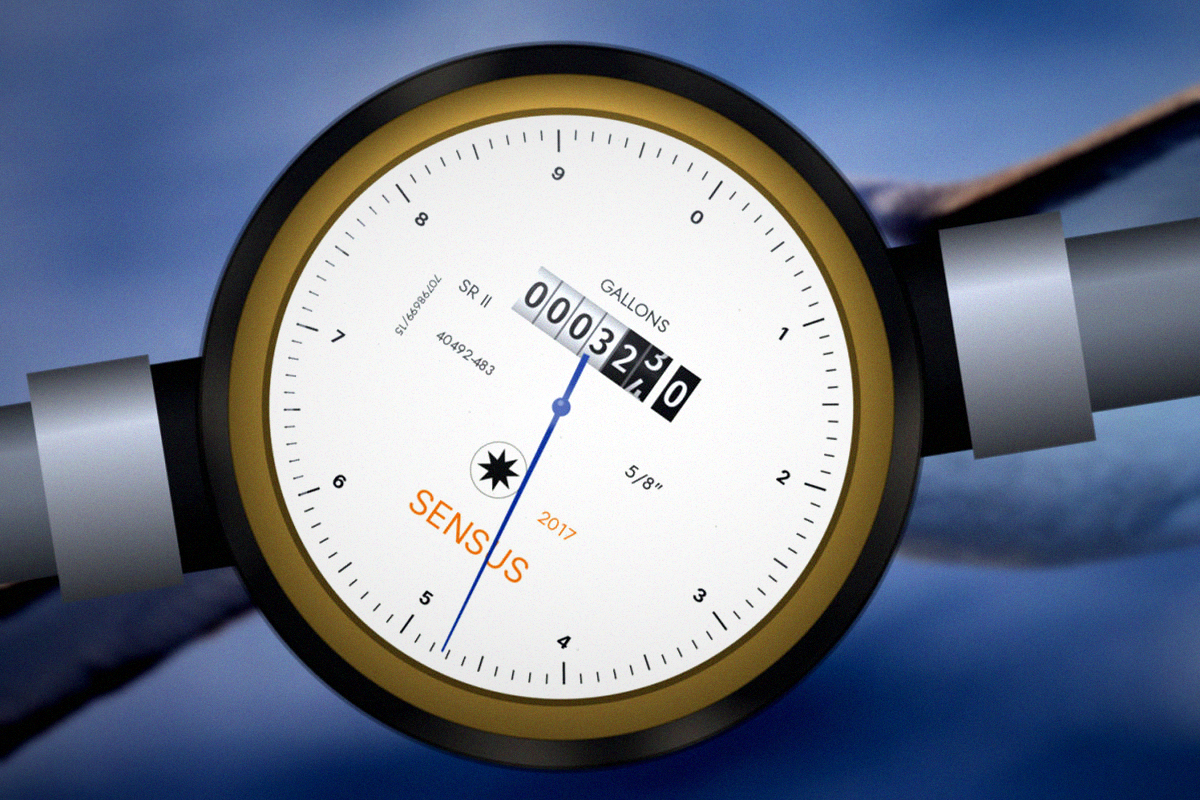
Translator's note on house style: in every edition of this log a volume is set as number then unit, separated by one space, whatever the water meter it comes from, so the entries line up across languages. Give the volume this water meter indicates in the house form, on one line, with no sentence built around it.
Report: 3234.7 gal
